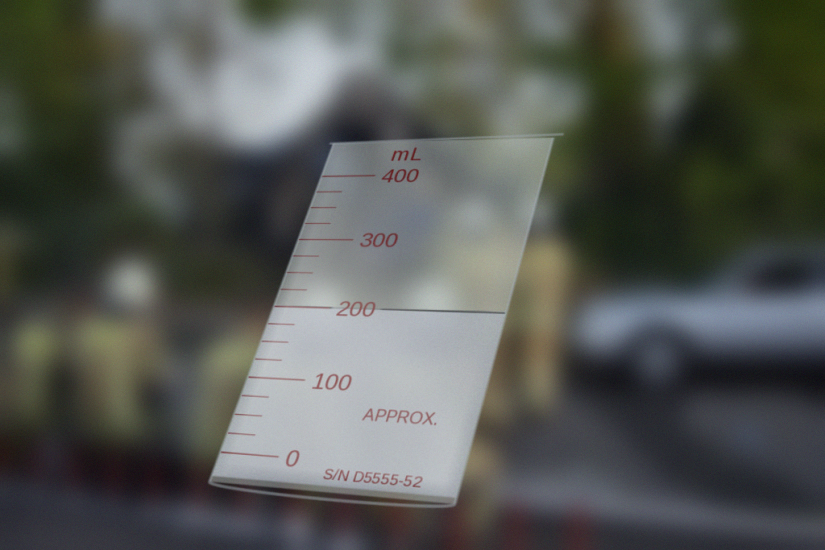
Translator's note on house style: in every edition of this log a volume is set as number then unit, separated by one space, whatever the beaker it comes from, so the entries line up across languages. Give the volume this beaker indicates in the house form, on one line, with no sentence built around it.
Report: 200 mL
